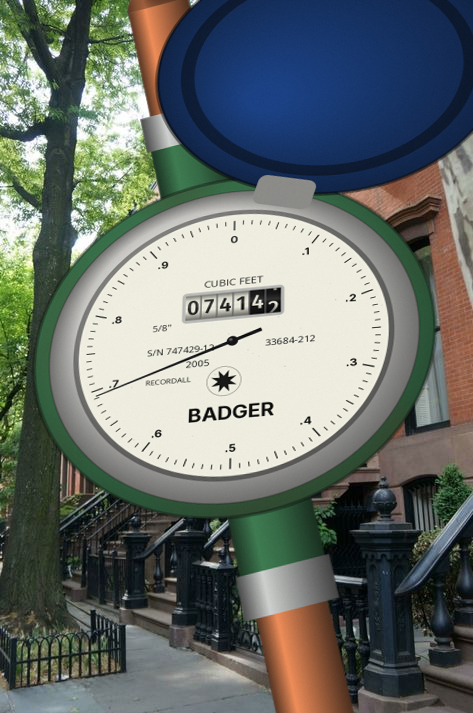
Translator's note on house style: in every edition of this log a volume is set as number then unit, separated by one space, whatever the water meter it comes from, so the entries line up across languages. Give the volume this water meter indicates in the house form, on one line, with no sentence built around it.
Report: 74141.69 ft³
